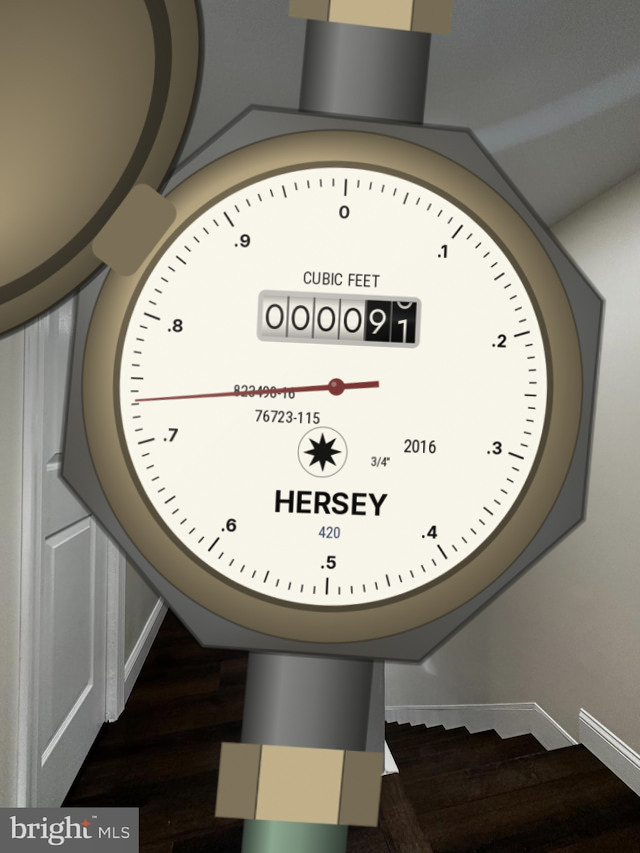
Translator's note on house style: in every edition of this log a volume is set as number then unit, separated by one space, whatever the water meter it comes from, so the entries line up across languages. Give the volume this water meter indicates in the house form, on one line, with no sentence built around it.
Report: 90.73 ft³
